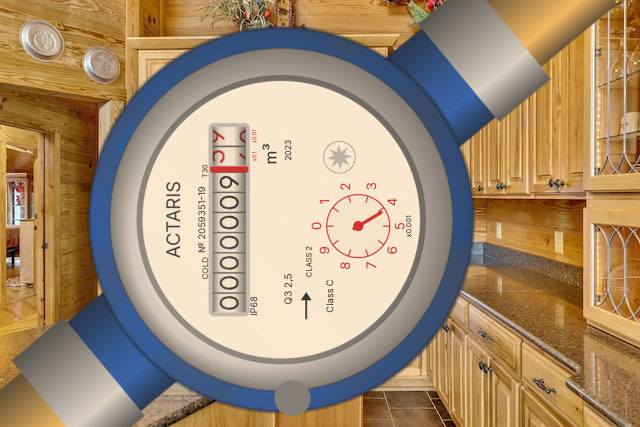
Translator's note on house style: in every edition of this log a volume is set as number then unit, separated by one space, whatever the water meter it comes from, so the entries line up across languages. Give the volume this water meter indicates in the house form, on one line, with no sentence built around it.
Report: 9.594 m³
